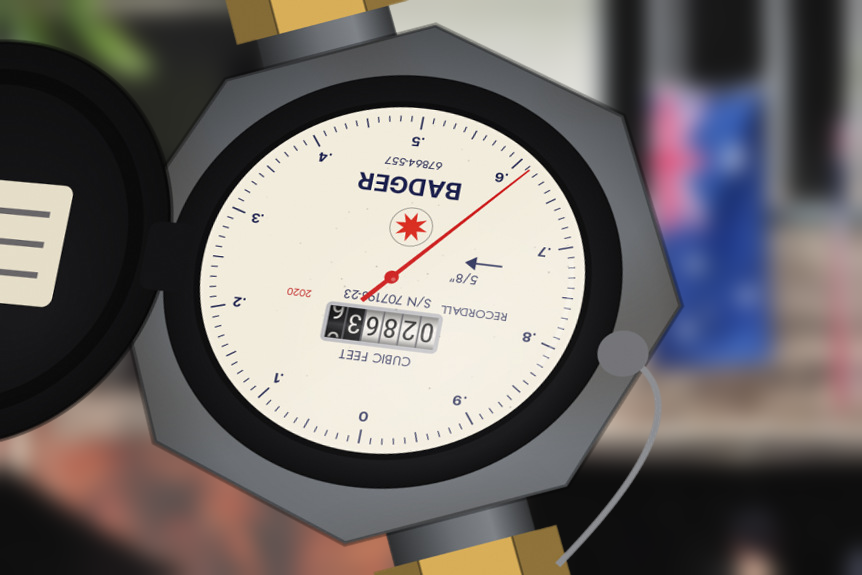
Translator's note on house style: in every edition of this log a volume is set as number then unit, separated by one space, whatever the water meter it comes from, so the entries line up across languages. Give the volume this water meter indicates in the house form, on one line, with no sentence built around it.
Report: 28635.61 ft³
